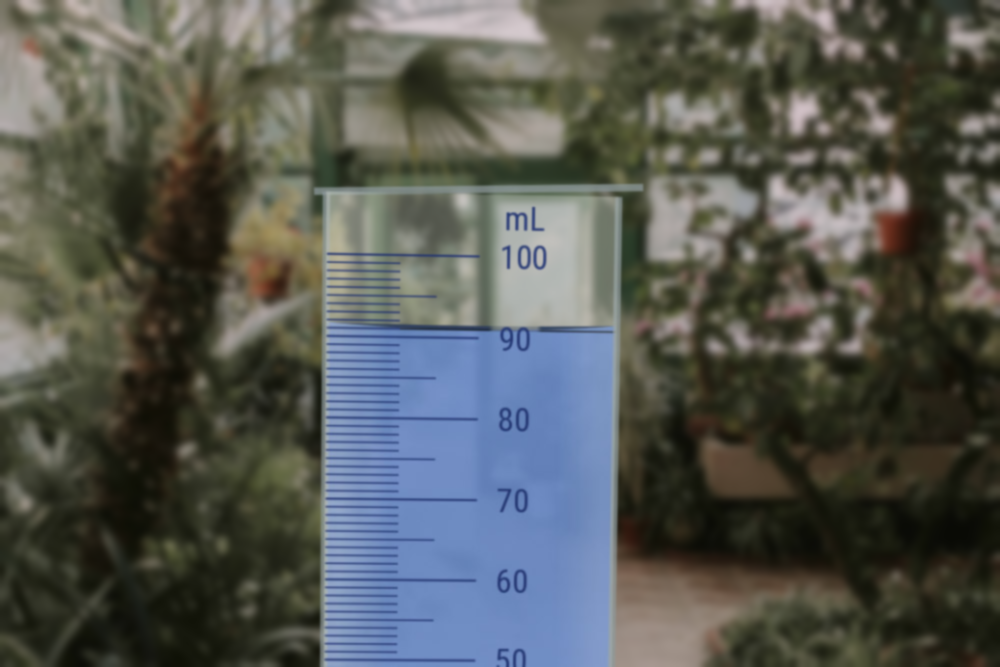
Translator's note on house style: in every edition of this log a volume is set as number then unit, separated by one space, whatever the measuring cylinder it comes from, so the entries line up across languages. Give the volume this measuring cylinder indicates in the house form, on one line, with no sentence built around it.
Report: 91 mL
